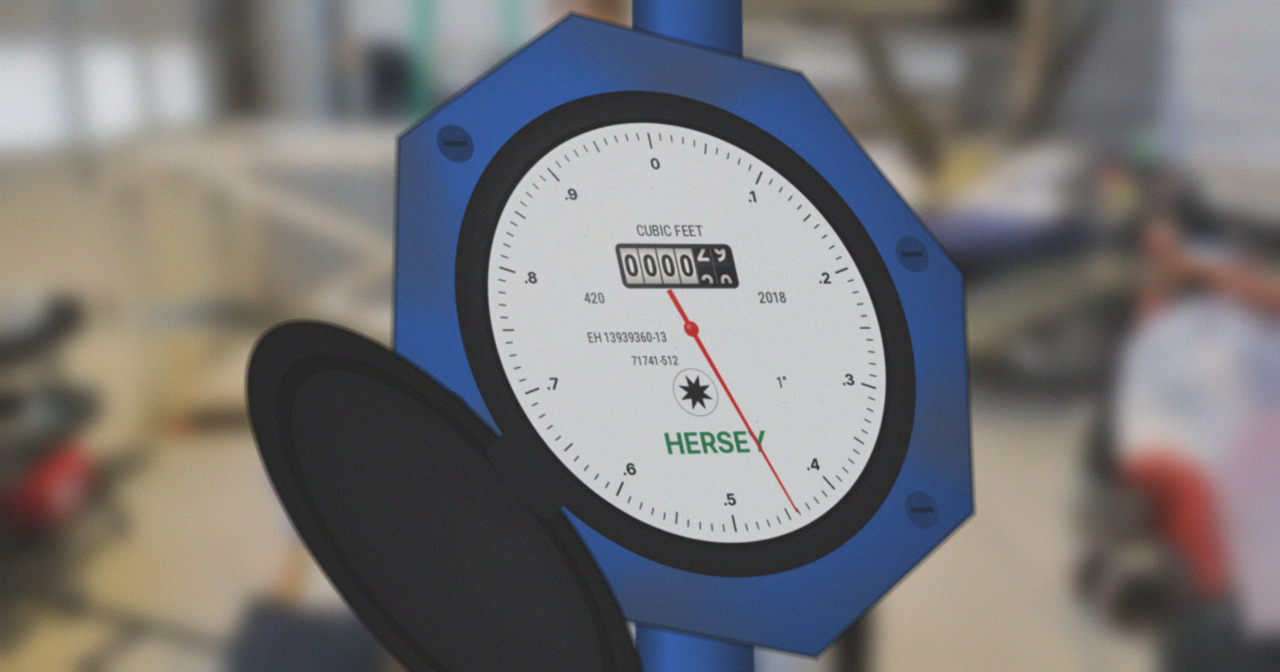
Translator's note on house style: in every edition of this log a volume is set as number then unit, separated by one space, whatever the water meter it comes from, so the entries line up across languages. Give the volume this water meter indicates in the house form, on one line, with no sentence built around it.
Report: 29.44 ft³
